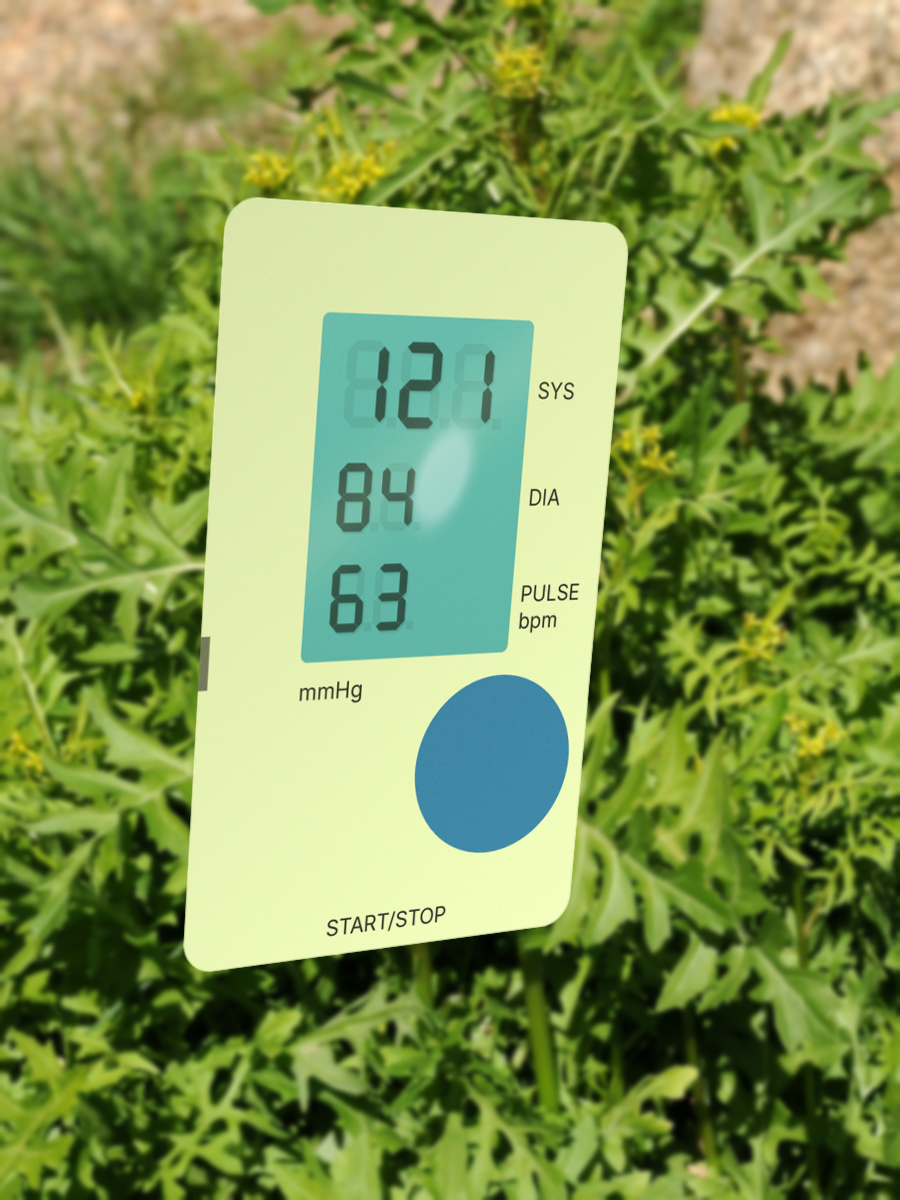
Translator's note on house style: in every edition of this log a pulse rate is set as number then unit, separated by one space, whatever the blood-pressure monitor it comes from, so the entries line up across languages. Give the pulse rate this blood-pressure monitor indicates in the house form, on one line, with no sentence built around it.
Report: 63 bpm
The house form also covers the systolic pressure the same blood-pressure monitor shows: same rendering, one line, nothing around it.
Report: 121 mmHg
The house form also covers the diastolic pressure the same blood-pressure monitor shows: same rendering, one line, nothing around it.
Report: 84 mmHg
